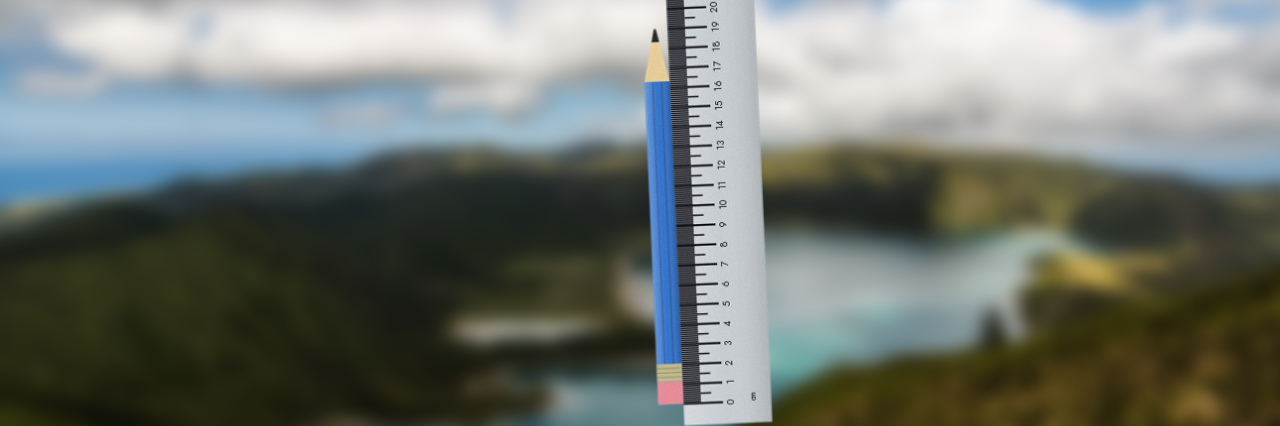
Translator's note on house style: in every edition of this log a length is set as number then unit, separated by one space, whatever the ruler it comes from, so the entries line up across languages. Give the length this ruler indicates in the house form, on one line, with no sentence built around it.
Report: 19 cm
